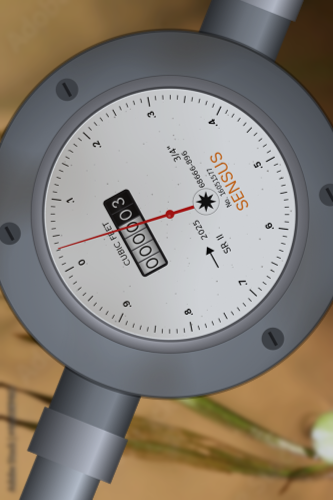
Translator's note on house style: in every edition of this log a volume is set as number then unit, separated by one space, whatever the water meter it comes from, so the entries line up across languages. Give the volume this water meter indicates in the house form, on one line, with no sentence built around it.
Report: 3.03 ft³
